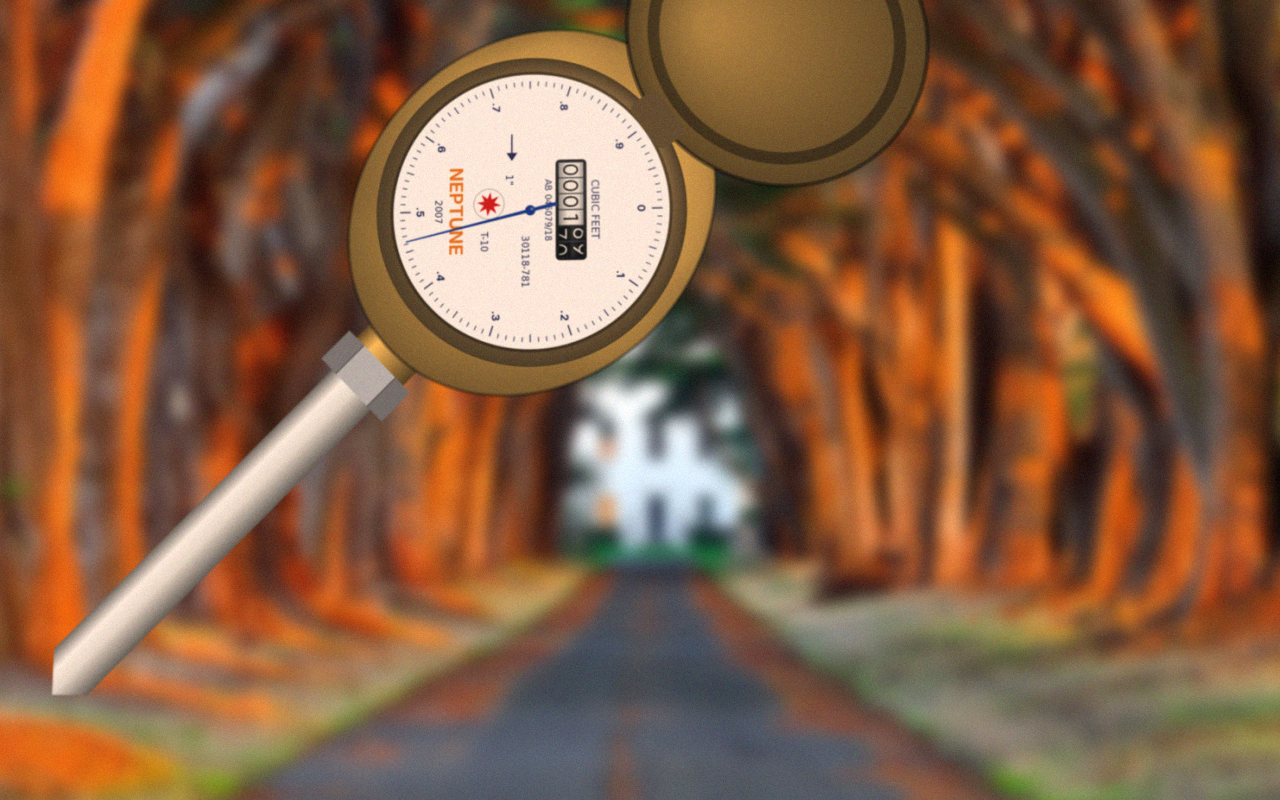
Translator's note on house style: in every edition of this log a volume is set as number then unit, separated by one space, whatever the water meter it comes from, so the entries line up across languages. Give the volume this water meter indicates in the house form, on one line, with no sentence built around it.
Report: 169.46 ft³
